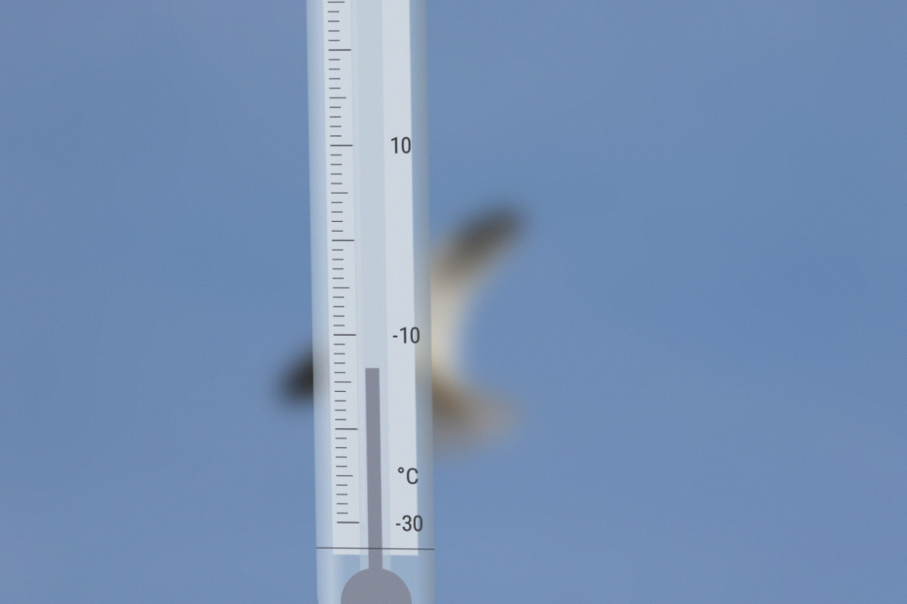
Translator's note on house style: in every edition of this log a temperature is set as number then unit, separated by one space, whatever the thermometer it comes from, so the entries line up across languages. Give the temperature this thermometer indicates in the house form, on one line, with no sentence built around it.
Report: -13.5 °C
